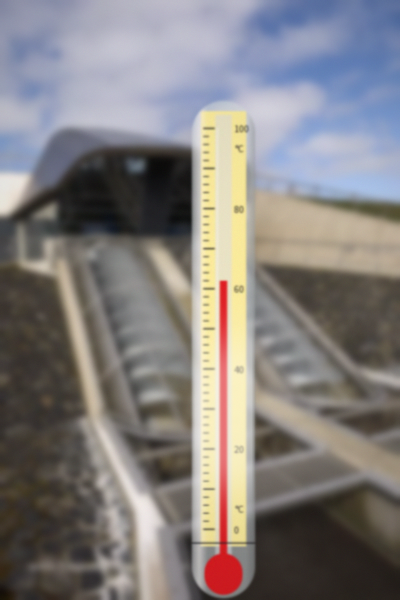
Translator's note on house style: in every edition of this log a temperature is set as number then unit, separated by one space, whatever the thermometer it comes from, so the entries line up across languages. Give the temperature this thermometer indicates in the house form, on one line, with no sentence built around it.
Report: 62 °C
